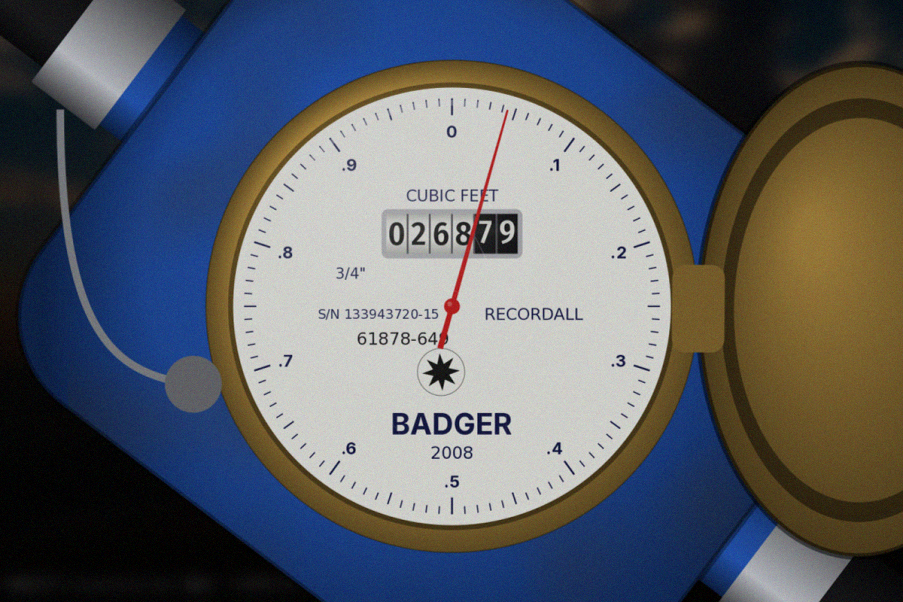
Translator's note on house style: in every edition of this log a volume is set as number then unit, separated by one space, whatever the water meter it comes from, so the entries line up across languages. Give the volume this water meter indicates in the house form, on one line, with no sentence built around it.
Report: 26879.04 ft³
